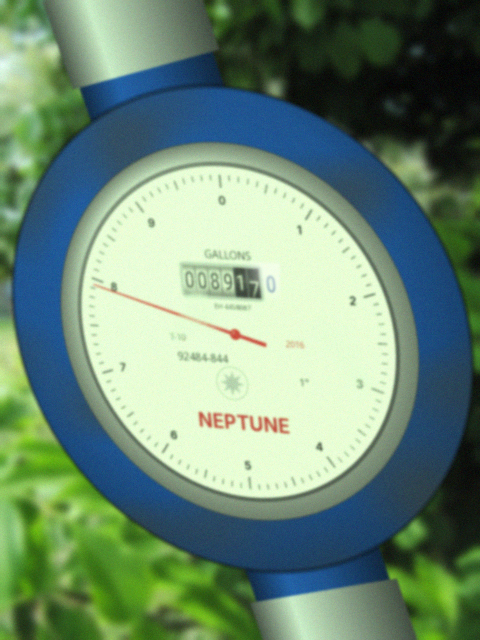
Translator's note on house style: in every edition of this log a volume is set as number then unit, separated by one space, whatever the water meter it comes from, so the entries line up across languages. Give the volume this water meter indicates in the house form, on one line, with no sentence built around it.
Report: 89167.9 gal
